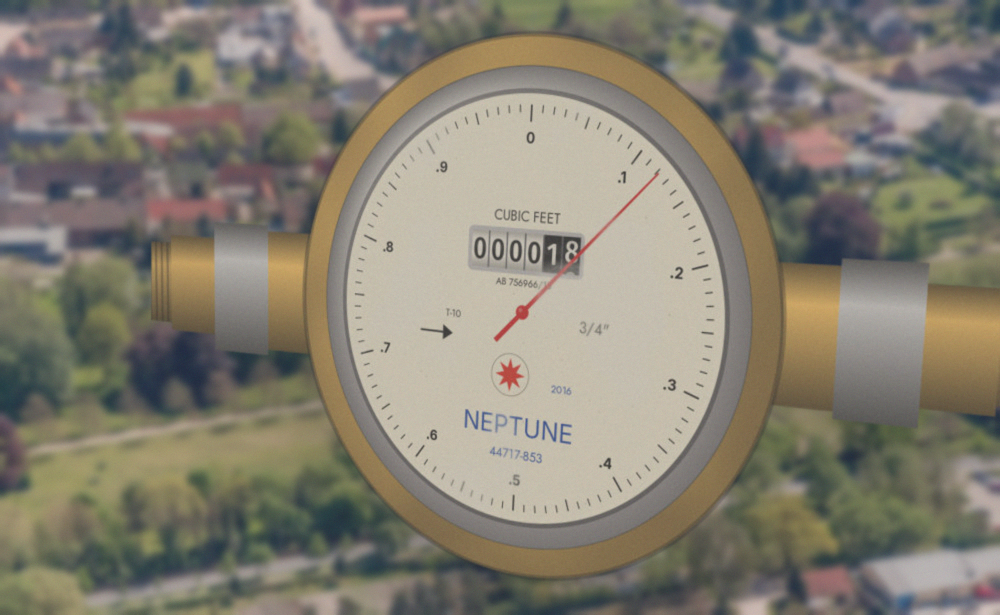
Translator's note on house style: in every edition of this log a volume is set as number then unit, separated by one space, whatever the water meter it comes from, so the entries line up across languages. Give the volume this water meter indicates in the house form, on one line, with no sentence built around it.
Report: 18.12 ft³
